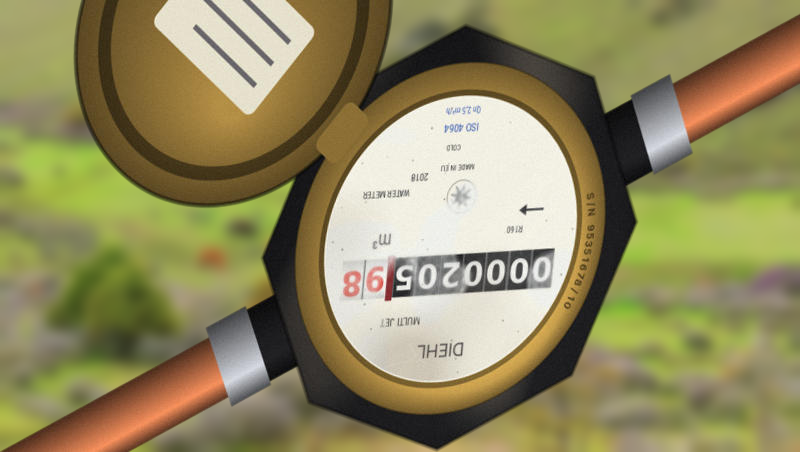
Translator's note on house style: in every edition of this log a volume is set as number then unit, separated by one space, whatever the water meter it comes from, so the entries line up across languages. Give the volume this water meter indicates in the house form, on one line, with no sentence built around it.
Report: 205.98 m³
